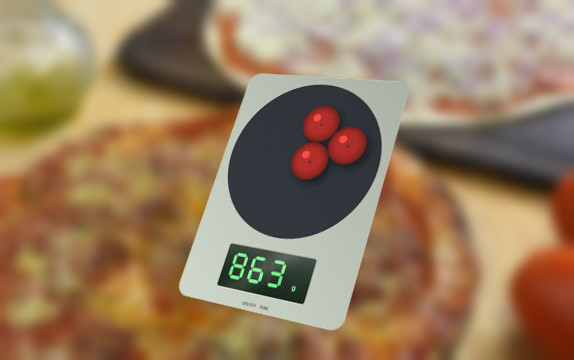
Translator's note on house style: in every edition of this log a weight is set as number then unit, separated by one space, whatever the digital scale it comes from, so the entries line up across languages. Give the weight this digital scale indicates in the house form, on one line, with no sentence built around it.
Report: 863 g
